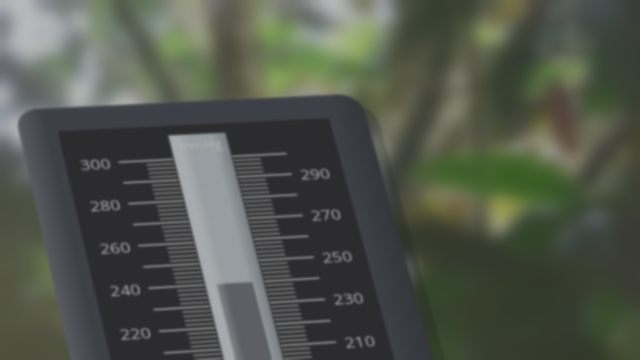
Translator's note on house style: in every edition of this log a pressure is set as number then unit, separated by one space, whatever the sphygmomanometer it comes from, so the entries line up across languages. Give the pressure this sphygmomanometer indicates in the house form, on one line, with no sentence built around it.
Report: 240 mmHg
